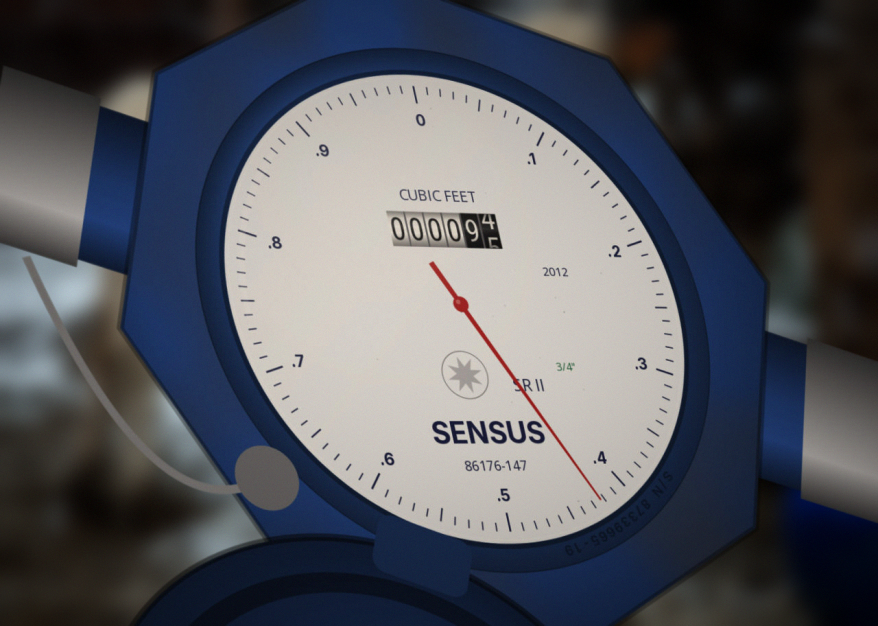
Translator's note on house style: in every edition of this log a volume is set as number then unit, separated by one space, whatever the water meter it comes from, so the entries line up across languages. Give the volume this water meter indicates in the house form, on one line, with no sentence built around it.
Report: 94.42 ft³
